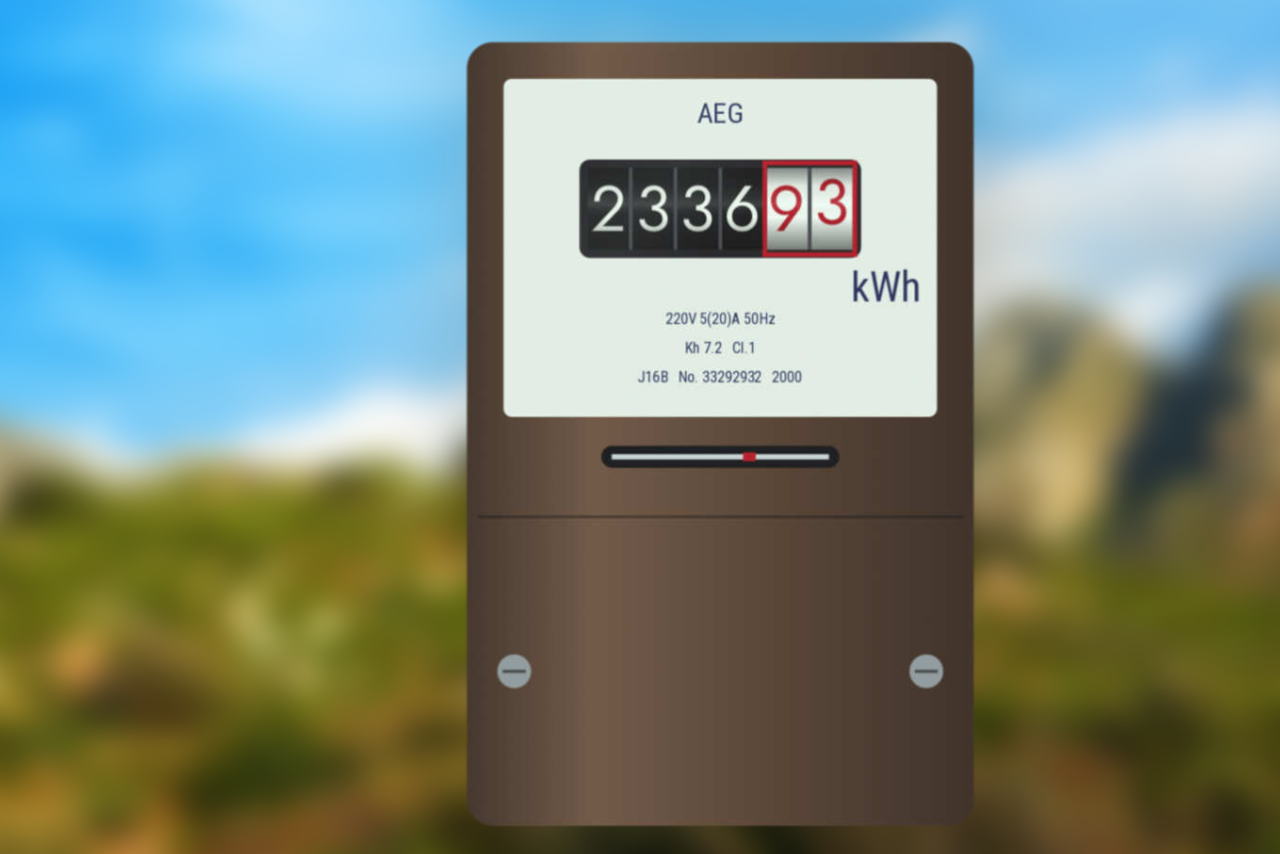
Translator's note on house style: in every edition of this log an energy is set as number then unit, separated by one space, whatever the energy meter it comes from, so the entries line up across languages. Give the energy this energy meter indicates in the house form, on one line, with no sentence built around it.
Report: 2336.93 kWh
